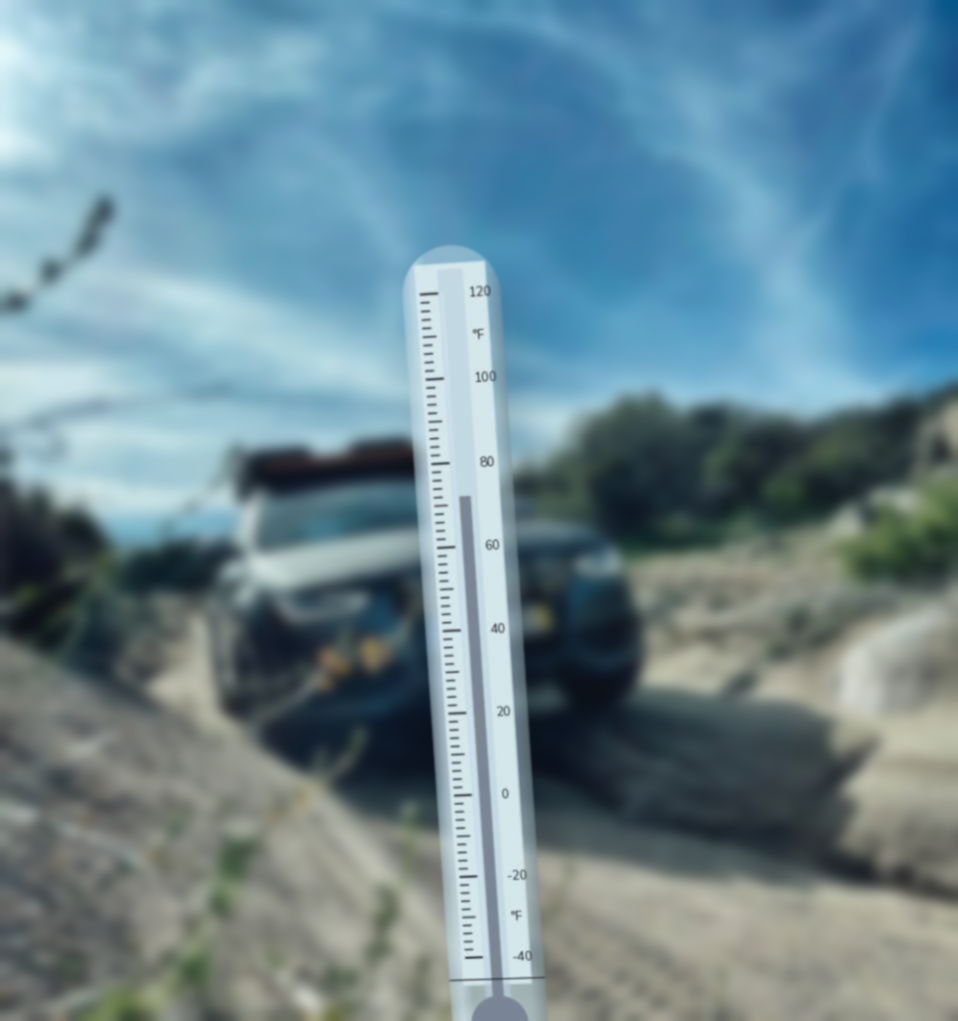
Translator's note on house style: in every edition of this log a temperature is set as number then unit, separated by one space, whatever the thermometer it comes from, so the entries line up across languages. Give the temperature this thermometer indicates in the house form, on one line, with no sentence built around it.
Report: 72 °F
